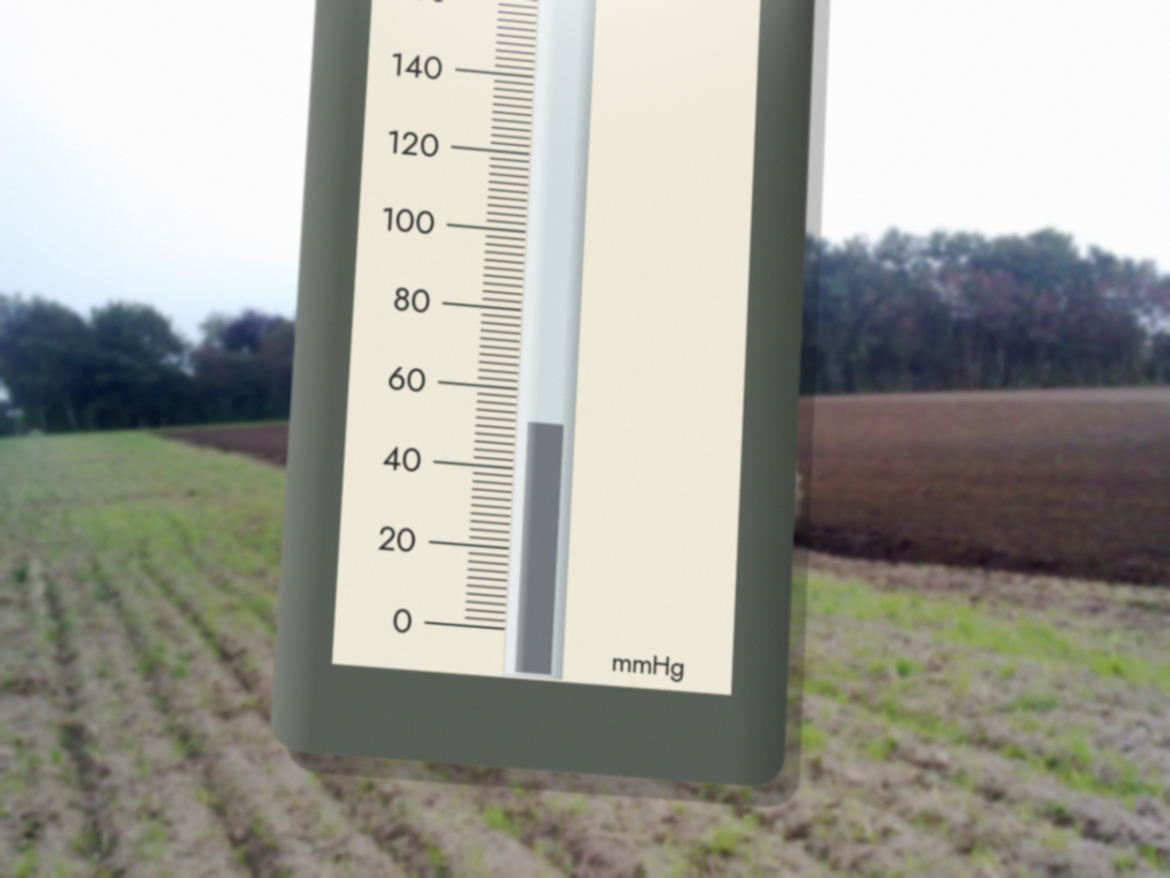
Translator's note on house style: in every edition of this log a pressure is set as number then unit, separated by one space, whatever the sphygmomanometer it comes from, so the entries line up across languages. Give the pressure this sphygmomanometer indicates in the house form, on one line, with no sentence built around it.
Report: 52 mmHg
